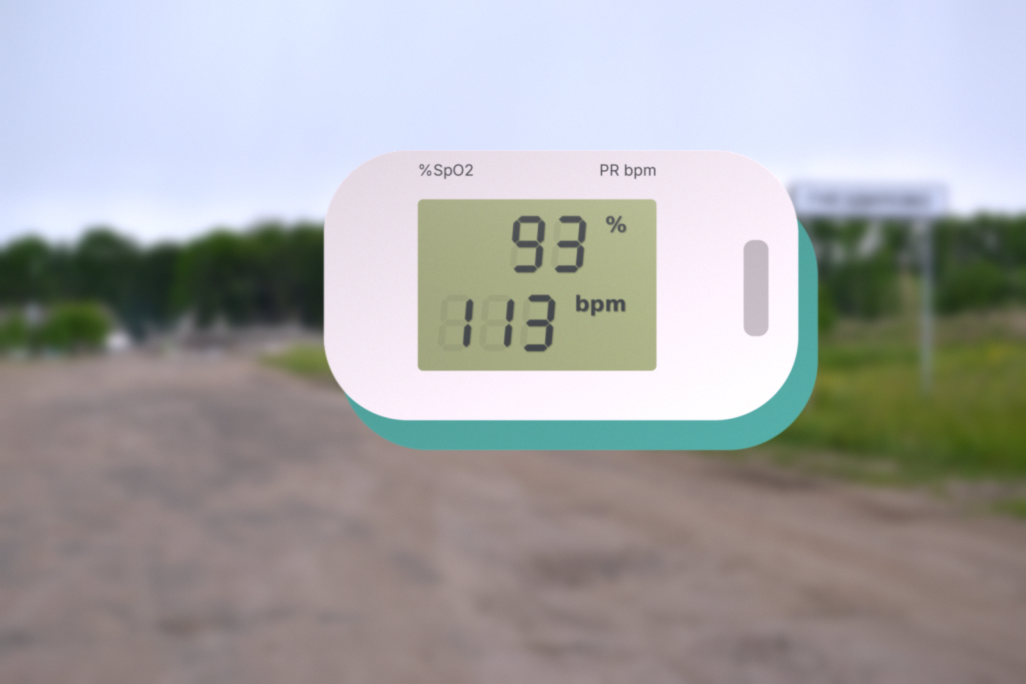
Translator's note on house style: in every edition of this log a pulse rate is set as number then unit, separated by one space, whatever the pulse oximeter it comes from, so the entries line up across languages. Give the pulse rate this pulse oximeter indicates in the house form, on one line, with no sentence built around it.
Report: 113 bpm
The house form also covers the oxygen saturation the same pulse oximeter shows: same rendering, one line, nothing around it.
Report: 93 %
